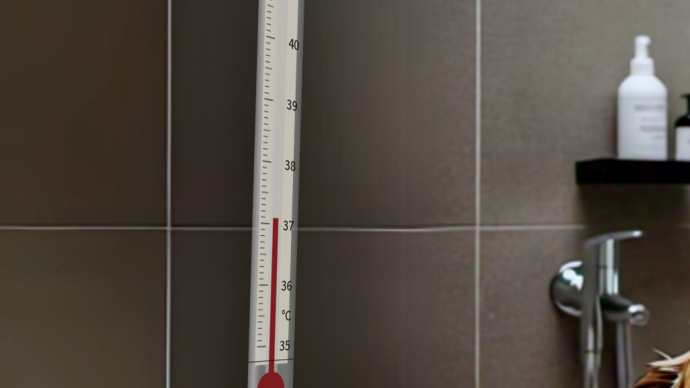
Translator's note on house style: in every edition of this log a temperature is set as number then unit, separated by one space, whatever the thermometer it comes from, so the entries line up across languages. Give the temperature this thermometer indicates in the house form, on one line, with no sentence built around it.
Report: 37.1 °C
